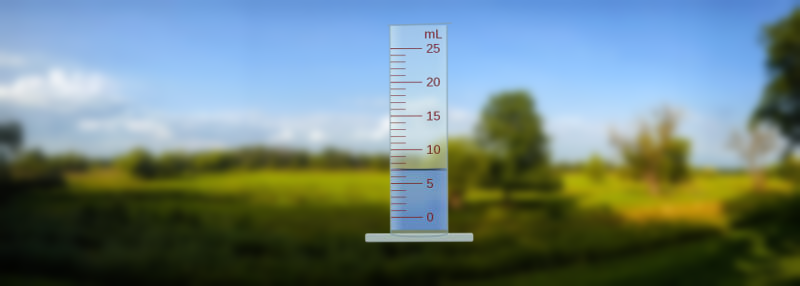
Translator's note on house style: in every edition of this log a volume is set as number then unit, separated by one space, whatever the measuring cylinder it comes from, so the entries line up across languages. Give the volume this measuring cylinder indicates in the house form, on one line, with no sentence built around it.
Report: 7 mL
